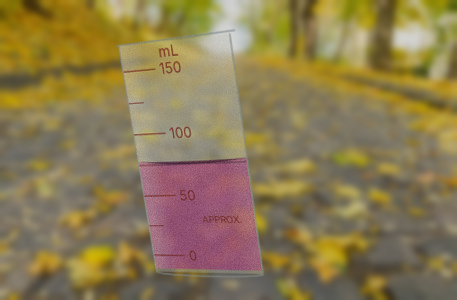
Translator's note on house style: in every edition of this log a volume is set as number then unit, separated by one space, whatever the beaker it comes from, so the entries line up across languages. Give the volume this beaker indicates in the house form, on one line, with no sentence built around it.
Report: 75 mL
